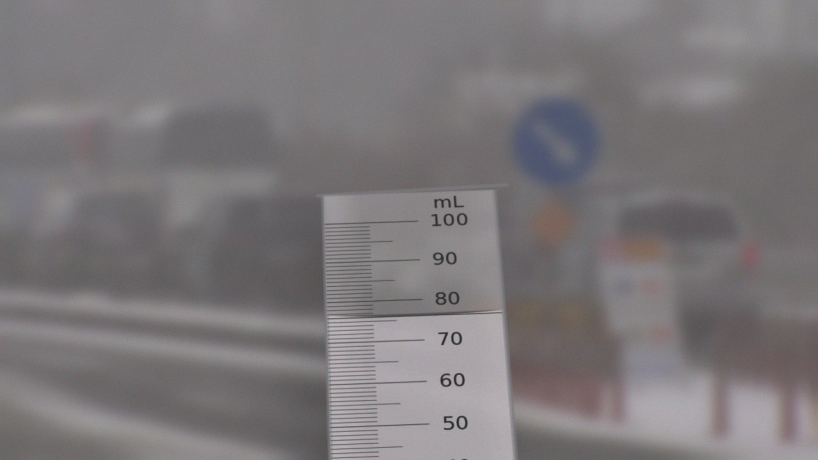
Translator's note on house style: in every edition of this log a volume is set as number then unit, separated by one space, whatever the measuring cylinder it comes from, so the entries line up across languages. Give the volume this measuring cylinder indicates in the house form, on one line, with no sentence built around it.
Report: 76 mL
